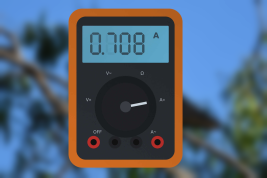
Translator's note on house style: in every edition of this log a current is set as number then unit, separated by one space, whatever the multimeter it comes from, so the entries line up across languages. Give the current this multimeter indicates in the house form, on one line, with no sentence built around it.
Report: 0.708 A
